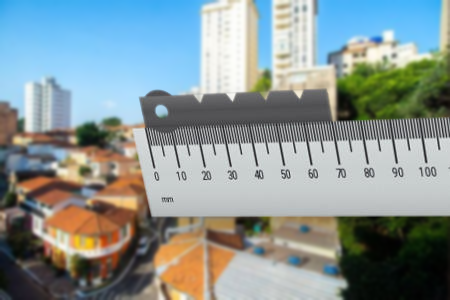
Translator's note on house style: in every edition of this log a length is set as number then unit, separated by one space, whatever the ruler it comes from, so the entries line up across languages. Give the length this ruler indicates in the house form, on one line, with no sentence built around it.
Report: 70 mm
